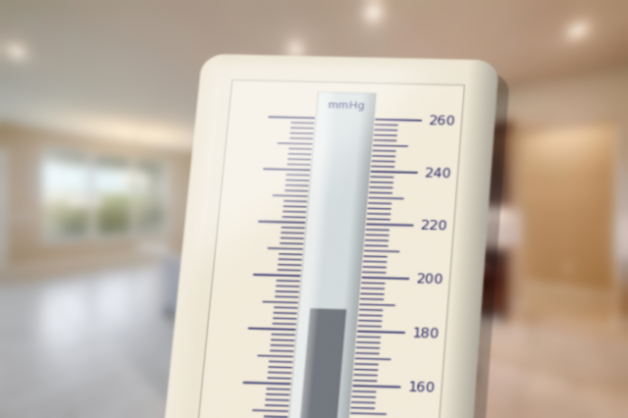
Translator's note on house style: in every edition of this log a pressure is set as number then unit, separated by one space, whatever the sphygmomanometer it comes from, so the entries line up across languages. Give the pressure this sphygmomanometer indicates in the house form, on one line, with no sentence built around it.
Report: 188 mmHg
